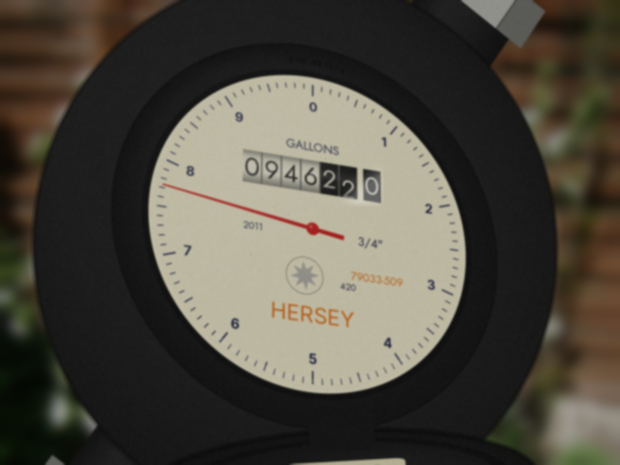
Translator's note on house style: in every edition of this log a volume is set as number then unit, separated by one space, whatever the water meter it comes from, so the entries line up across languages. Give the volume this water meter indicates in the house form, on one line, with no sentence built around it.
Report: 946217.7 gal
